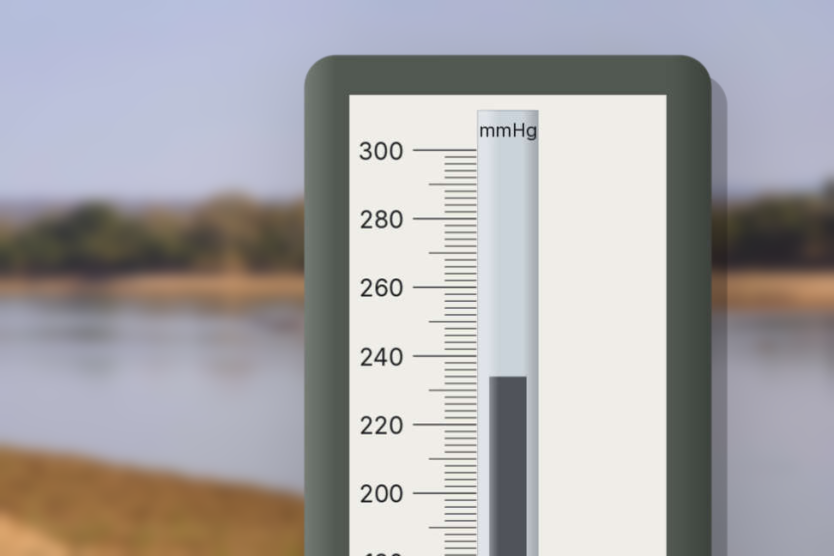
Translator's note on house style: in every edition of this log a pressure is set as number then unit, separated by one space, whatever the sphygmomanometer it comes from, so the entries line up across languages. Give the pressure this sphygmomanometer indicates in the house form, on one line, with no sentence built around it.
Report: 234 mmHg
